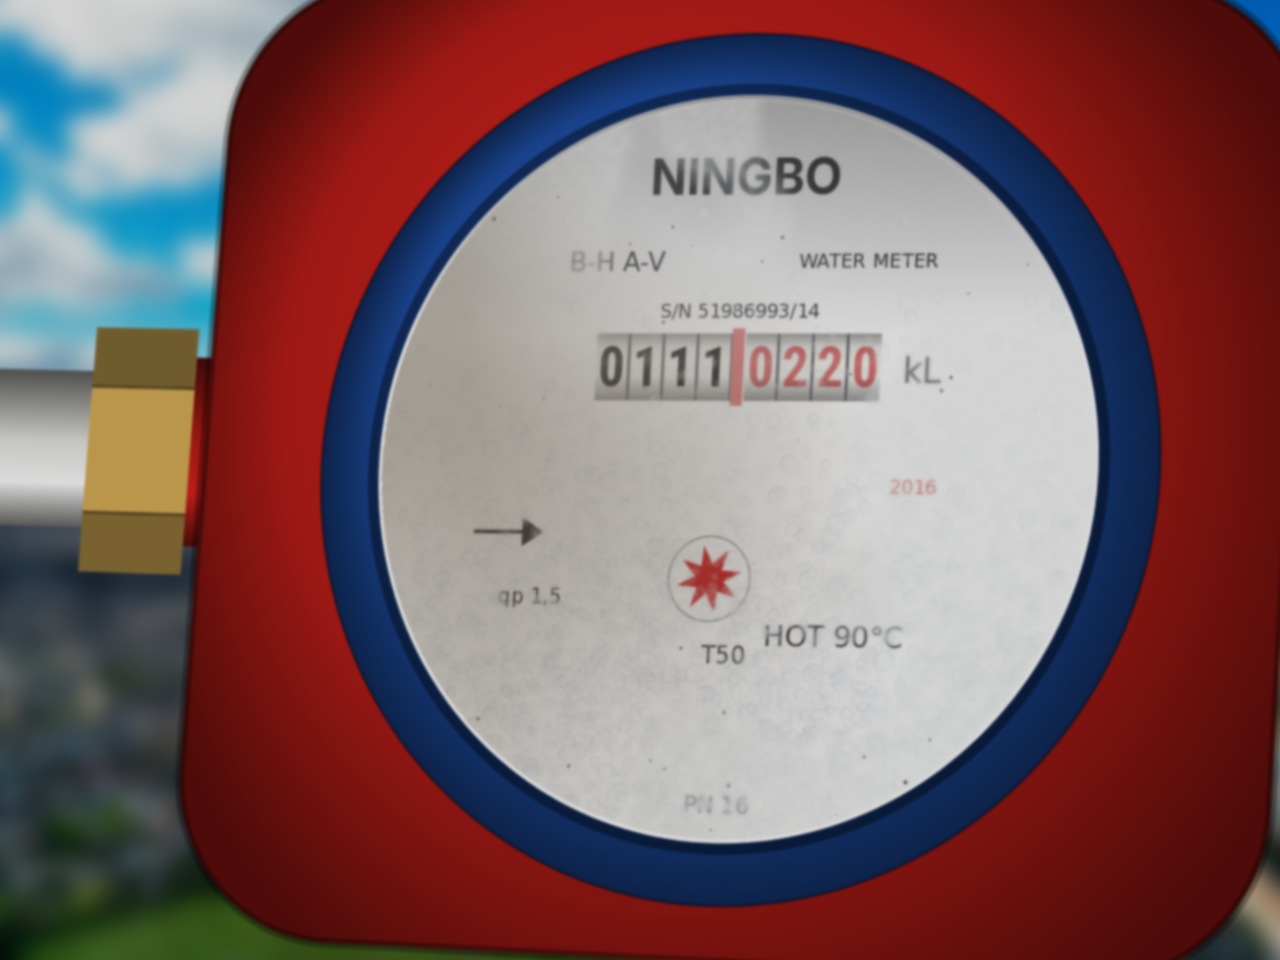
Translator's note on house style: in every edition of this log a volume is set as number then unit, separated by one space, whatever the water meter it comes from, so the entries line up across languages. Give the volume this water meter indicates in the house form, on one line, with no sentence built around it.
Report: 111.0220 kL
